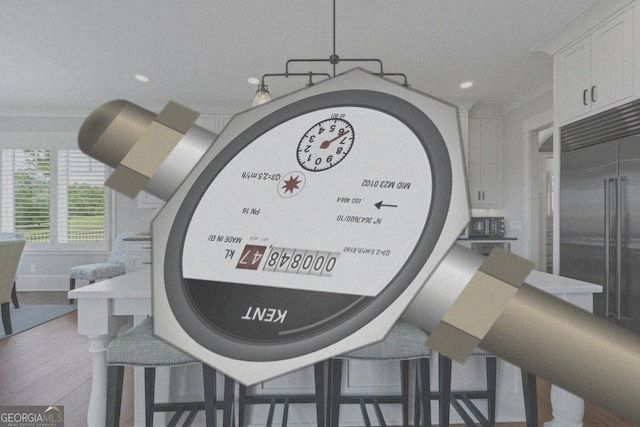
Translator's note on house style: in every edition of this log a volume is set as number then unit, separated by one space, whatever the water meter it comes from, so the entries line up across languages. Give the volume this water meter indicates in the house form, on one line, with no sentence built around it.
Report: 848.476 kL
